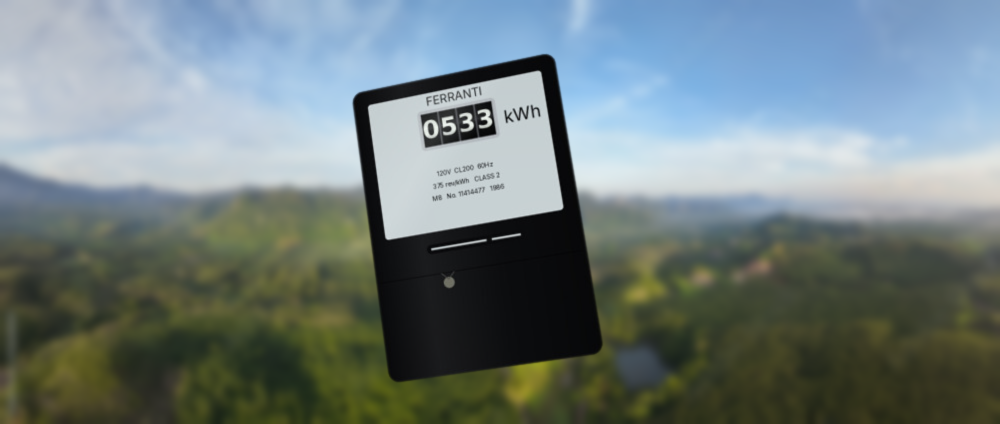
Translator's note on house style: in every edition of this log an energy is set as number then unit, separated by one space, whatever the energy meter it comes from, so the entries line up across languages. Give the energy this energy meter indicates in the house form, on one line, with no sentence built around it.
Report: 533 kWh
